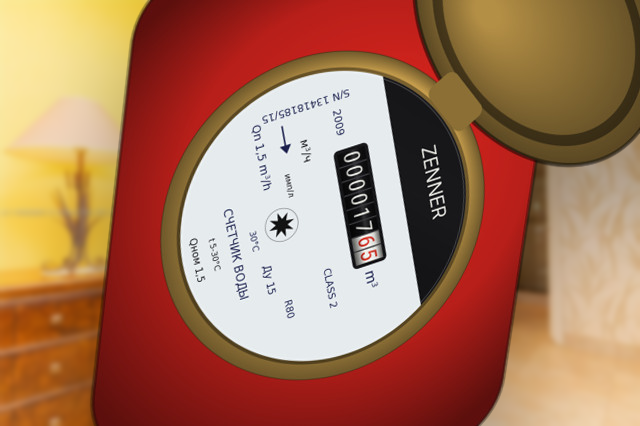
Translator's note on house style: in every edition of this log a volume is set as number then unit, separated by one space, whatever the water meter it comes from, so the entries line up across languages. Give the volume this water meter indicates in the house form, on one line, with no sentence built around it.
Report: 17.65 m³
